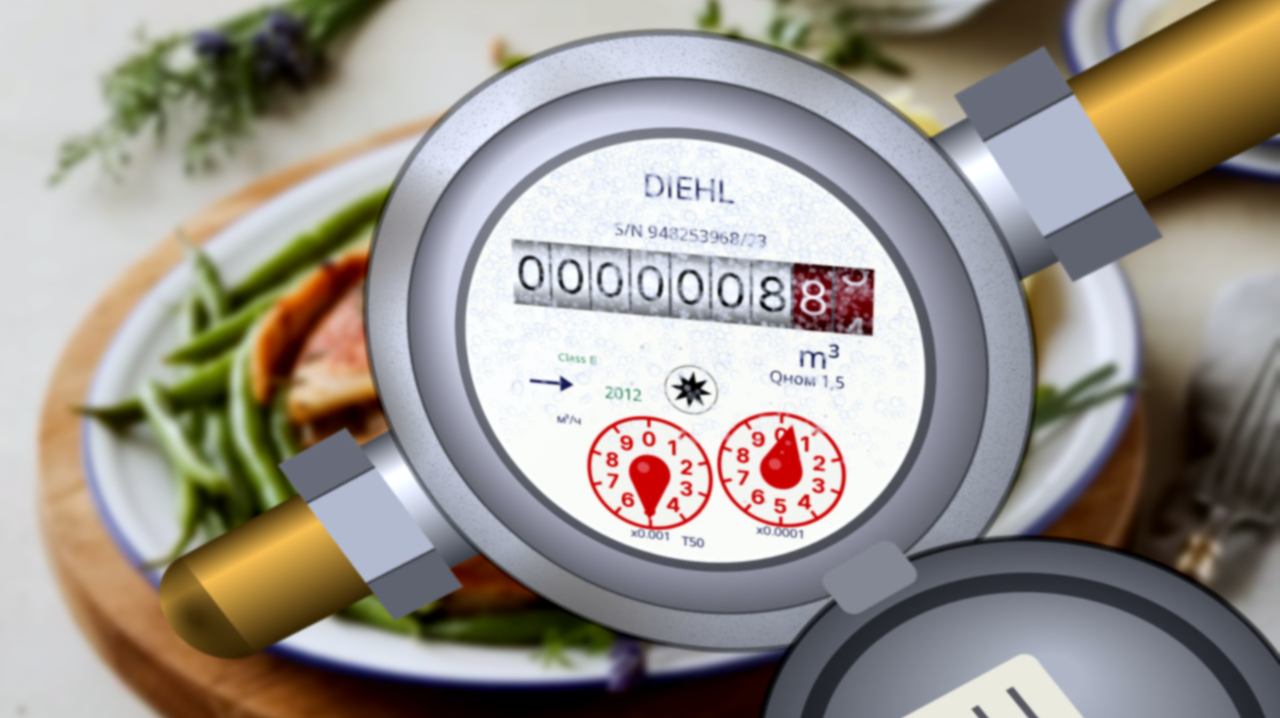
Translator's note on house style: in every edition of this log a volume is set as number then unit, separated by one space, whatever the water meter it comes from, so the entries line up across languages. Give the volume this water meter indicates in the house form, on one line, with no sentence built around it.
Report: 8.8350 m³
